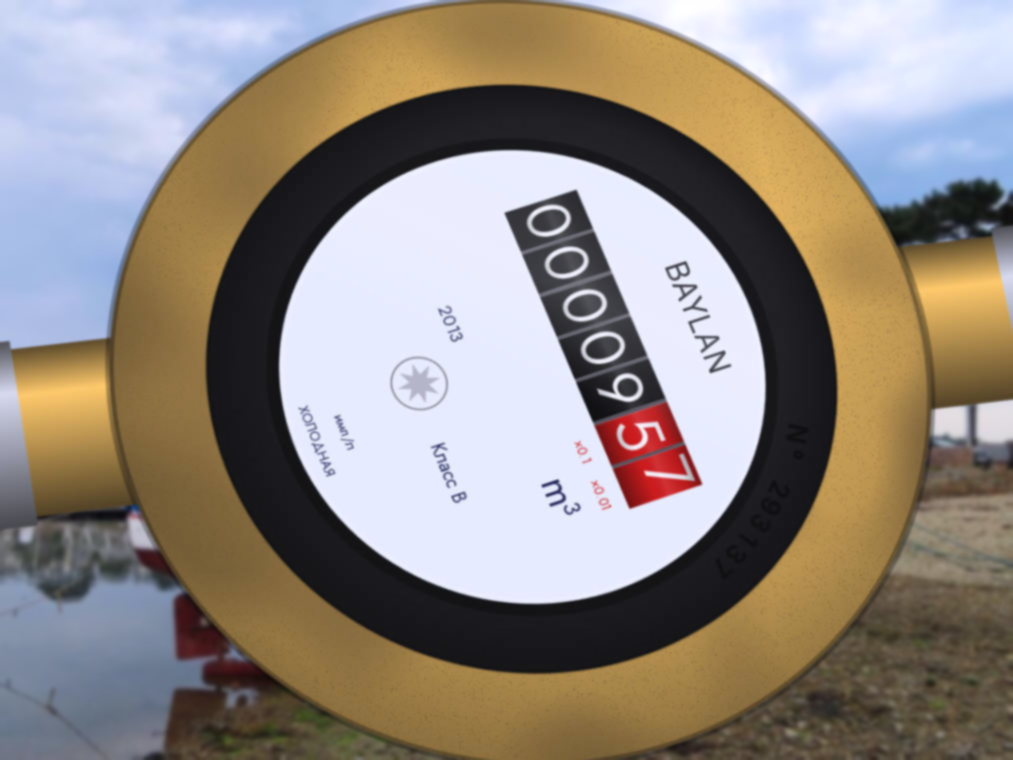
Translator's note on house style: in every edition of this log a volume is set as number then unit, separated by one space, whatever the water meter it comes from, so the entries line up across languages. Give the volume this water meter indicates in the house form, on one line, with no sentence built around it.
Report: 9.57 m³
